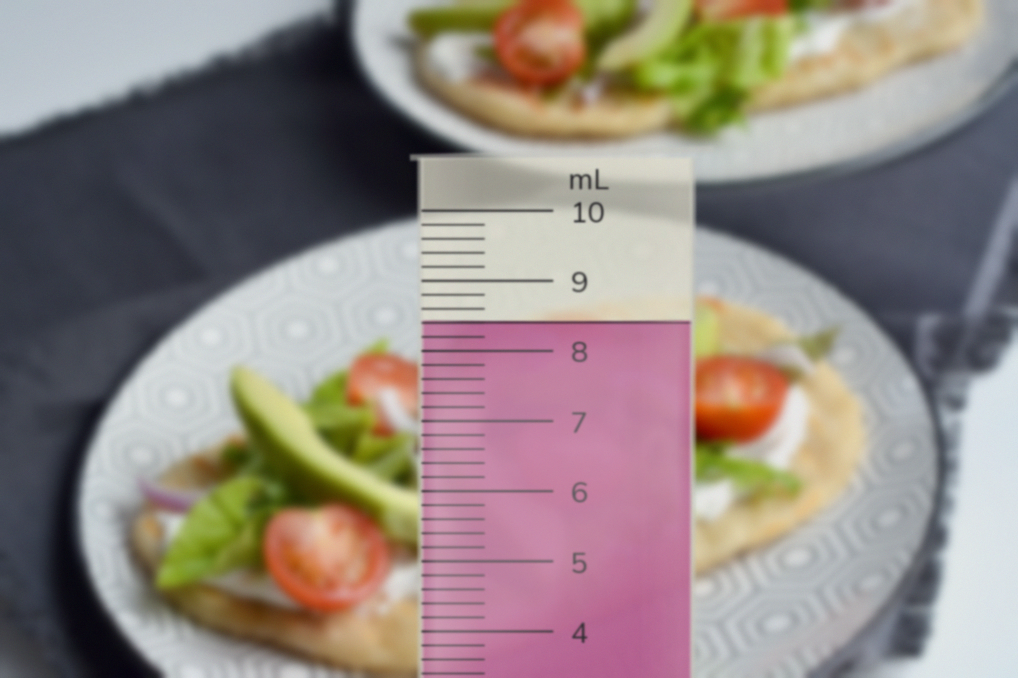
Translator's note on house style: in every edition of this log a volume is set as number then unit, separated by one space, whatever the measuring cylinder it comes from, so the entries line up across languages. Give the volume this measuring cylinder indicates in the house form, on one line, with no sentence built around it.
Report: 8.4 mL
